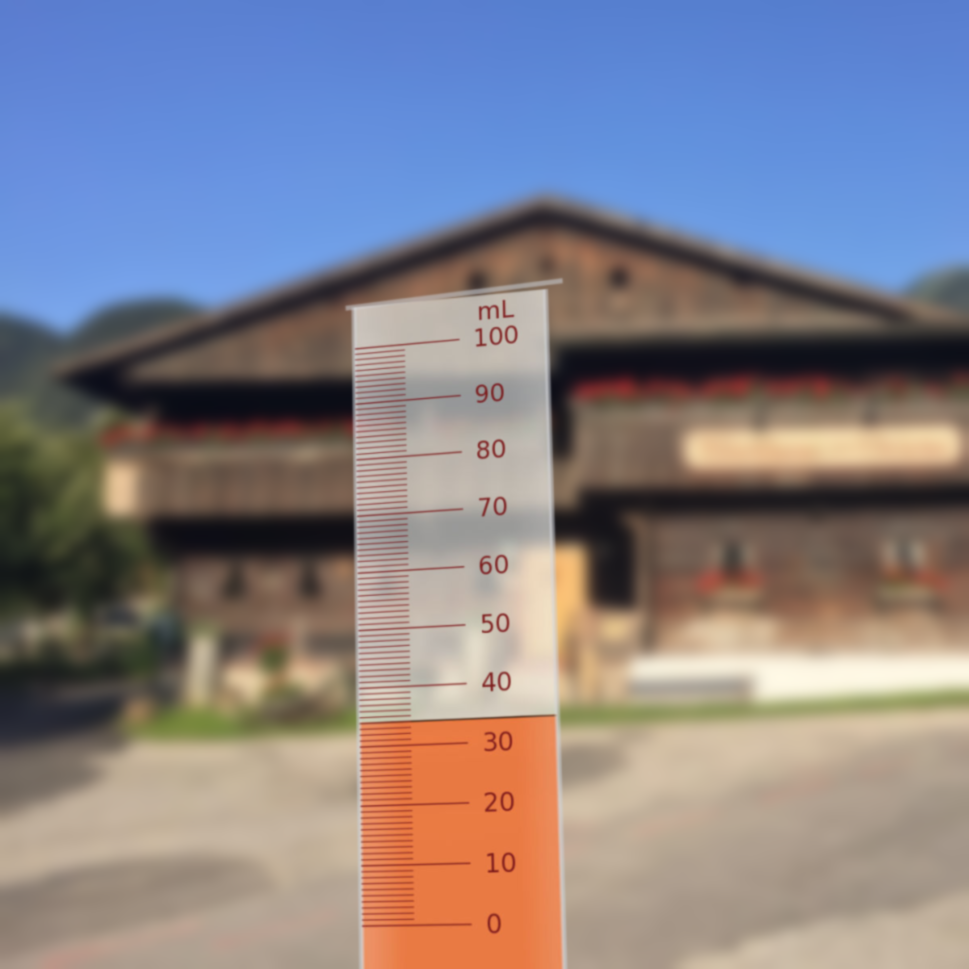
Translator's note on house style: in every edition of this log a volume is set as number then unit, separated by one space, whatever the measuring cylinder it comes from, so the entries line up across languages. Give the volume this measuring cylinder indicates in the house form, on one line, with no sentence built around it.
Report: 34 mL
